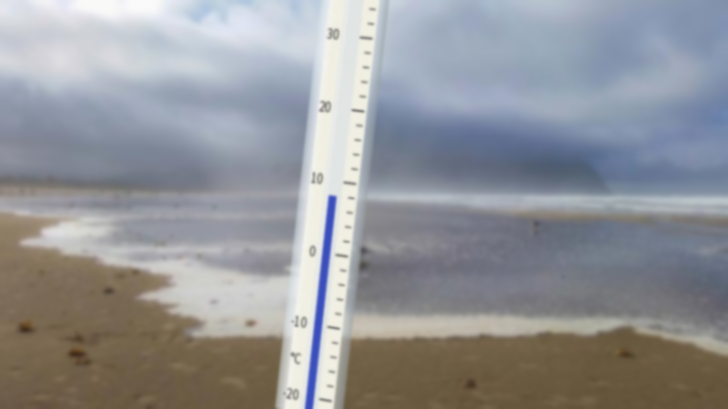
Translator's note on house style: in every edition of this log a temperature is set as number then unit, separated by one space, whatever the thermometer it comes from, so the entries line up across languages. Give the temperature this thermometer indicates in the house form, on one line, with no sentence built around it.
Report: 8 °C
